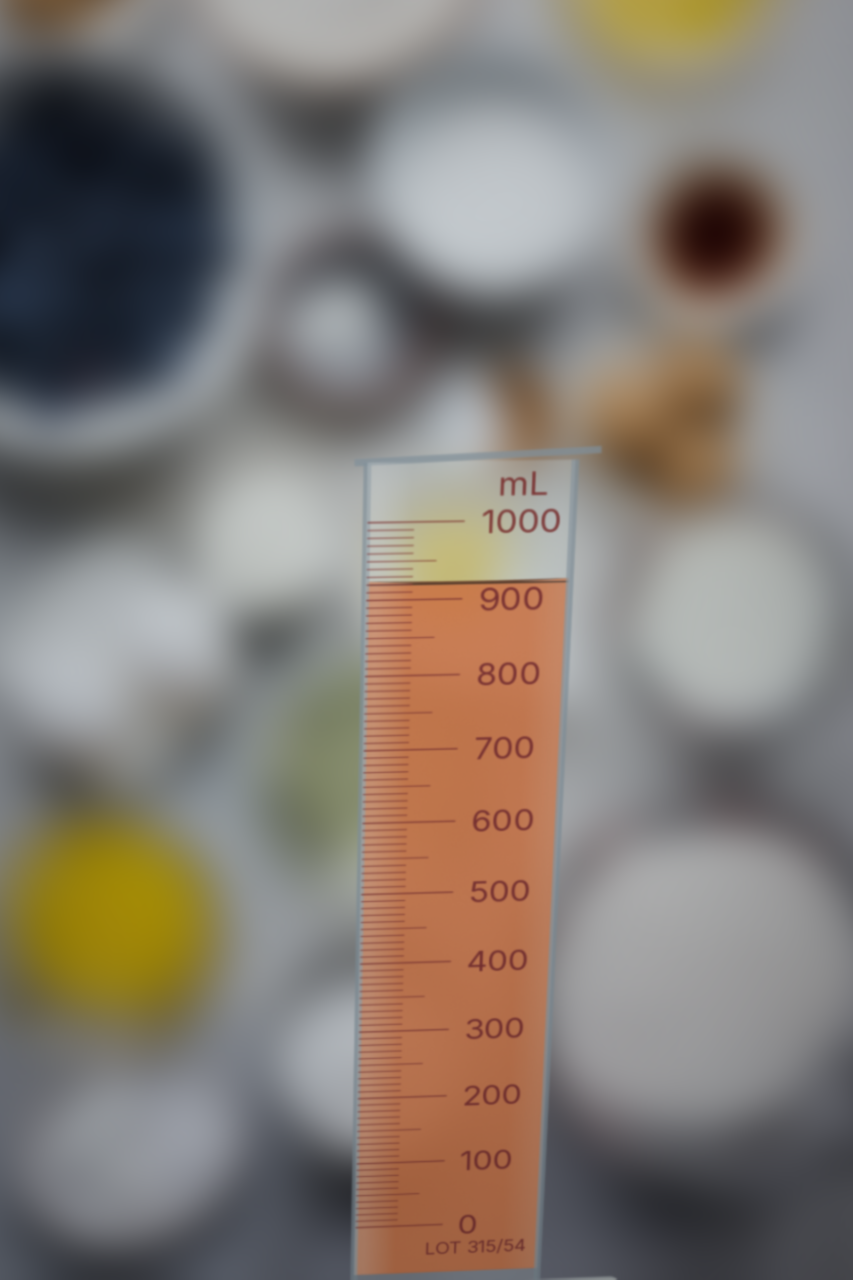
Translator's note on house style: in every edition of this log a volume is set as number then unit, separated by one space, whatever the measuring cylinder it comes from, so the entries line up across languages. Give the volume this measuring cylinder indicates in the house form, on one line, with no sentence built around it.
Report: 920 mL
